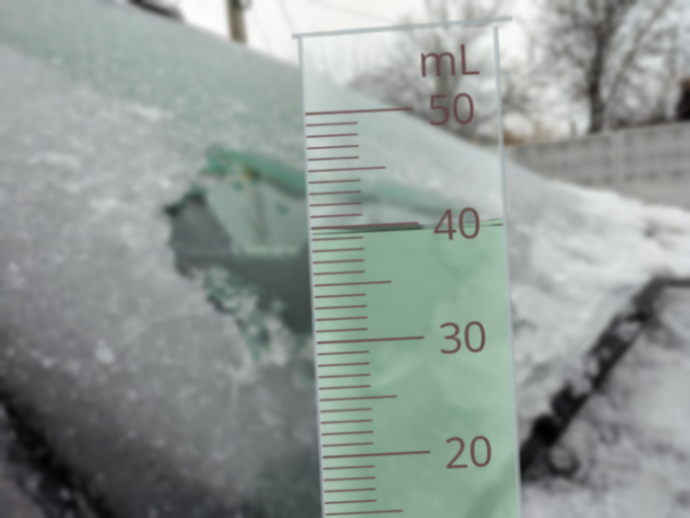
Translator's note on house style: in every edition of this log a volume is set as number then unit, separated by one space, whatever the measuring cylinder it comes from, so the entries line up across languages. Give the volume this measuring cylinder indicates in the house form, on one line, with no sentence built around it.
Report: 39.5 mL
